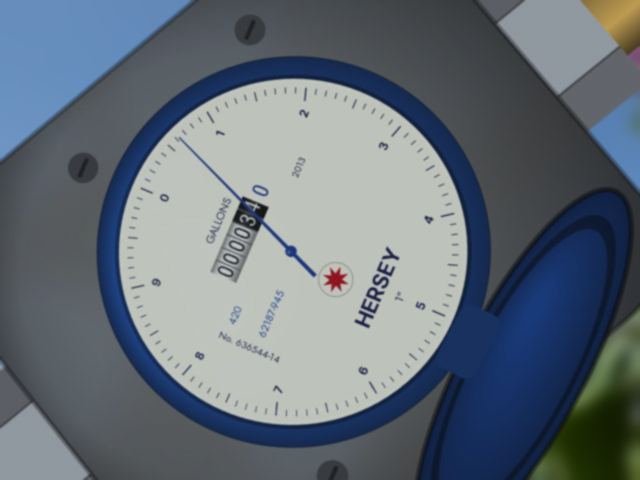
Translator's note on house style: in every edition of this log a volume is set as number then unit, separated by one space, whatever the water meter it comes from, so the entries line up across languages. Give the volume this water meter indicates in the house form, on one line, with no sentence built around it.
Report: 340.6 gal
